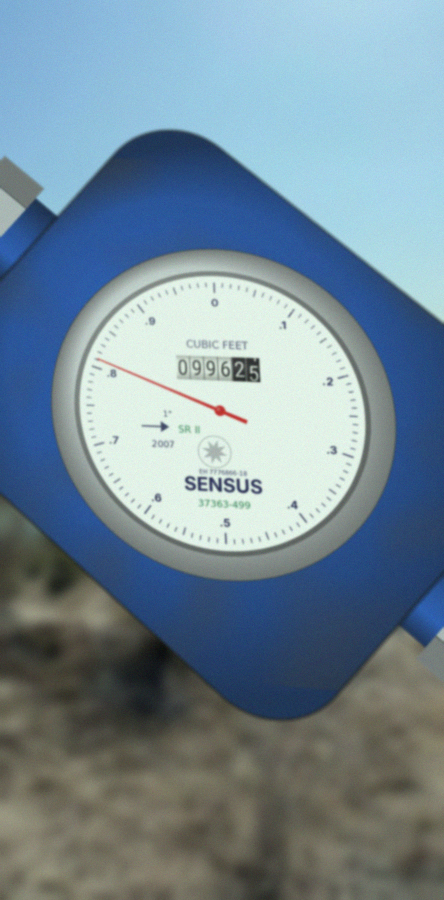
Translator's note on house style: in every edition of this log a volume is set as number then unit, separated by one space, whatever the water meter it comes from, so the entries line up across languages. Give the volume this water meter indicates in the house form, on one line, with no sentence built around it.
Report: 99624.81 ft³
